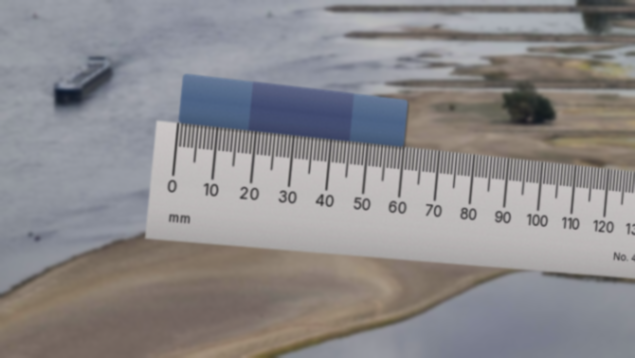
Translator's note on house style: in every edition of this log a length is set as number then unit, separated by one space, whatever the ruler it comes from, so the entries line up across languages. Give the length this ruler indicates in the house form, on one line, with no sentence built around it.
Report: 60 mm
